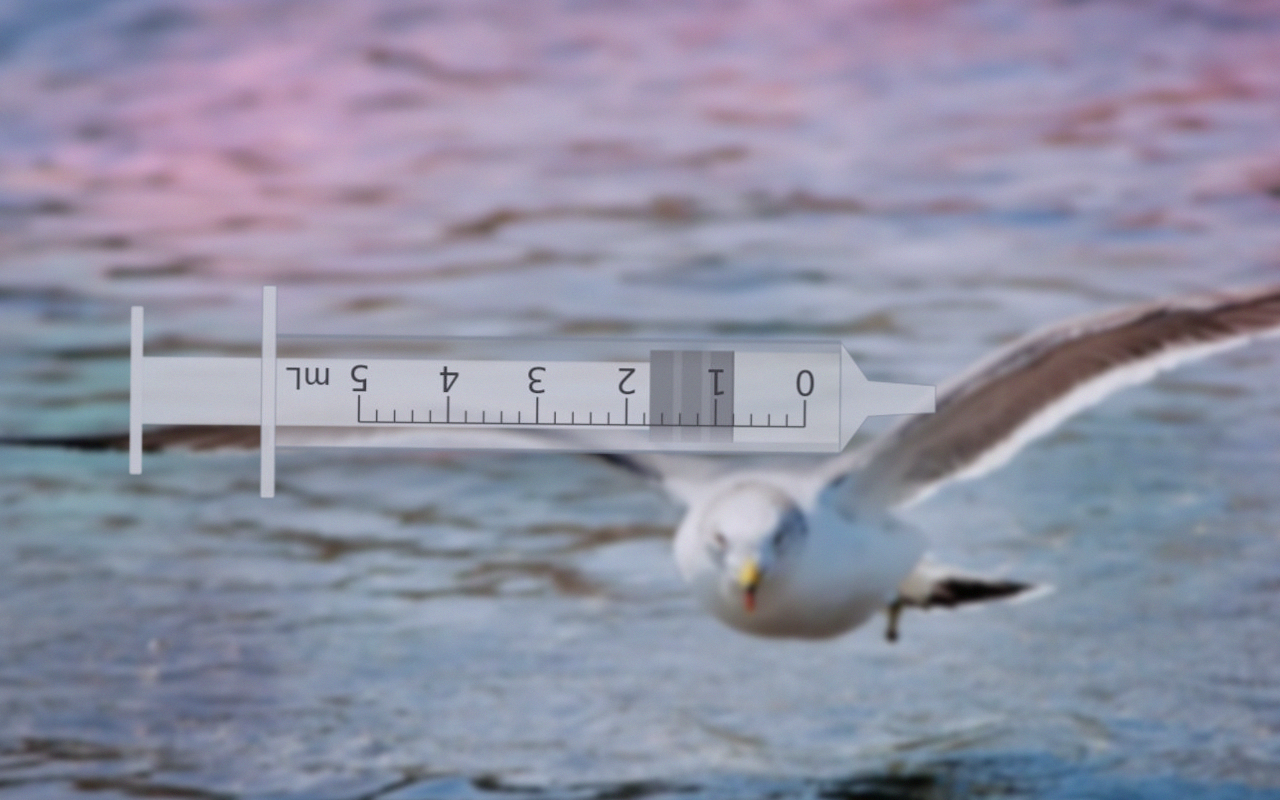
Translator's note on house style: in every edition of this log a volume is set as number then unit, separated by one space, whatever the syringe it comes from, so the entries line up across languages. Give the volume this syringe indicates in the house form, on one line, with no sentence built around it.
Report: 0.8 mL
